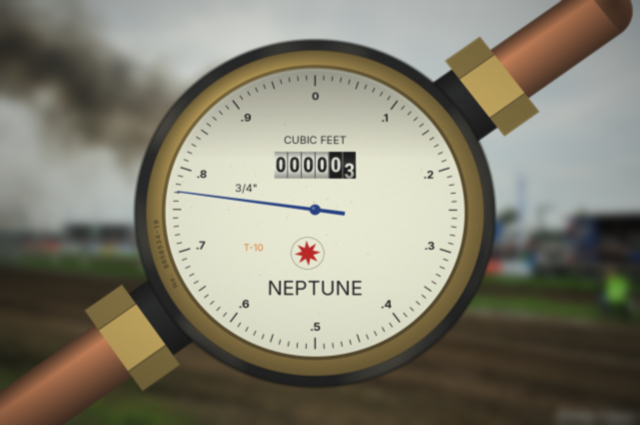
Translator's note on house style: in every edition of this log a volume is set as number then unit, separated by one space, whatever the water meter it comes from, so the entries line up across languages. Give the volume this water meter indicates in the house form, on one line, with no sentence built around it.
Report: 2.77 ft³
